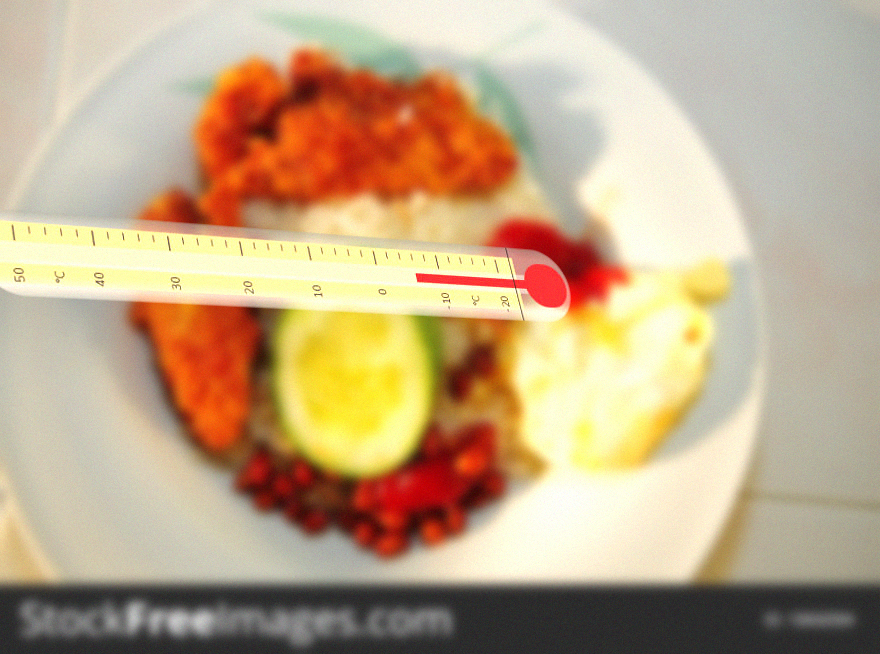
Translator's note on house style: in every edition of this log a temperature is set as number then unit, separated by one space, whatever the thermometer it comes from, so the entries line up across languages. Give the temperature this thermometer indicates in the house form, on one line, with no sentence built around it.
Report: -6 °C
